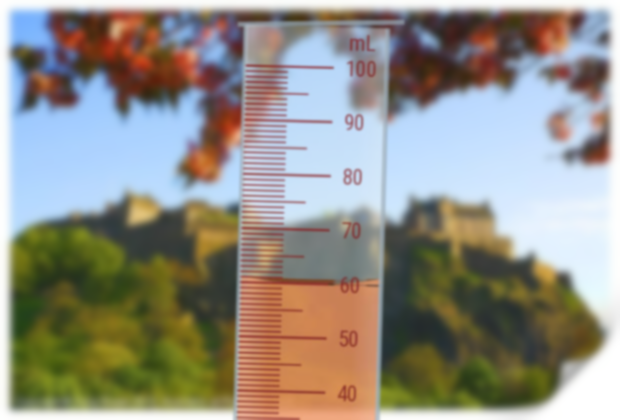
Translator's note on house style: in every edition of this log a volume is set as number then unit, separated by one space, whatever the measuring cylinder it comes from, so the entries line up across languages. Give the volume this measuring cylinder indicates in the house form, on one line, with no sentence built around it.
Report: 60 mL
